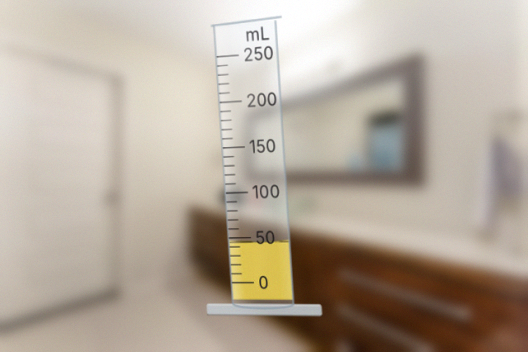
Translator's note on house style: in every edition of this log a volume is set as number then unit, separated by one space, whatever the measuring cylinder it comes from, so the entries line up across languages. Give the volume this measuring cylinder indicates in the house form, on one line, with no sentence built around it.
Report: 45 mL
